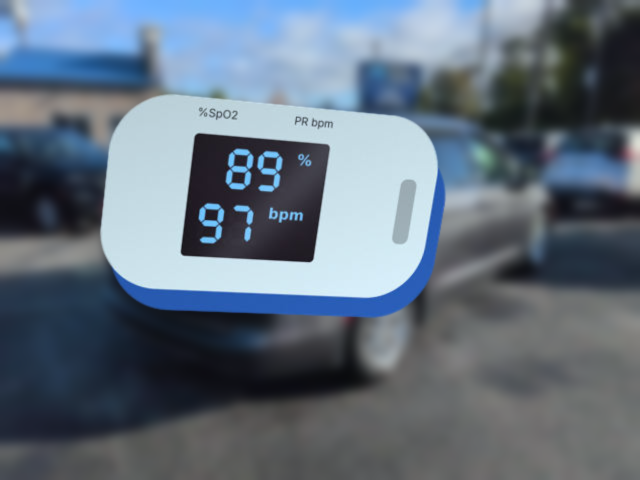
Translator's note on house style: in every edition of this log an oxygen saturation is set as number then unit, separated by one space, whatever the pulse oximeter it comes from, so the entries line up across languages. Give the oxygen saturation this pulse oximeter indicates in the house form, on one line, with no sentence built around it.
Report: 89 %
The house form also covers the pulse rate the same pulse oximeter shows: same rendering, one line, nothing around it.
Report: 97 bpm
